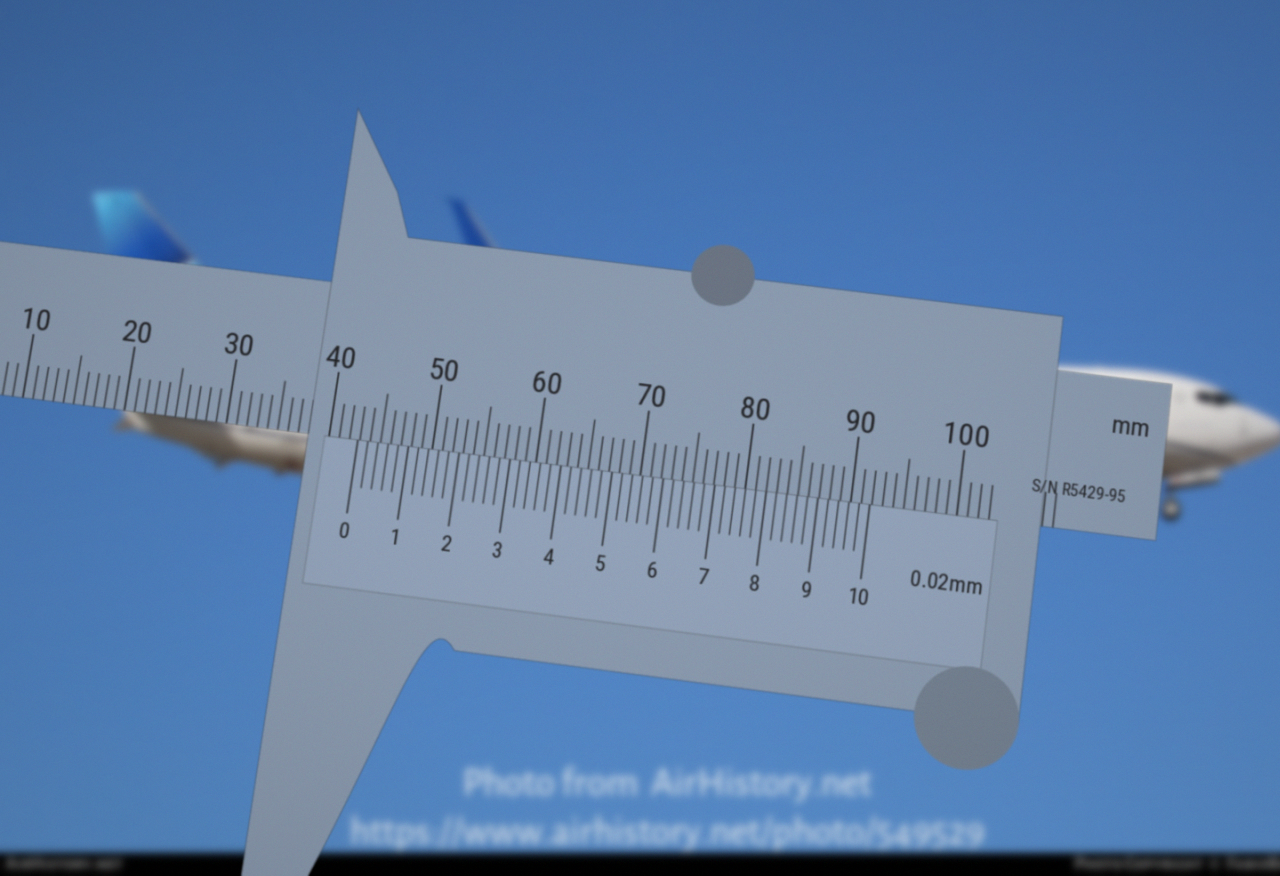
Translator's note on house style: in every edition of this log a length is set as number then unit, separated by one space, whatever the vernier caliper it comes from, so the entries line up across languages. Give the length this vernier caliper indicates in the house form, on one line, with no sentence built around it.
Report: 42.8 mm
